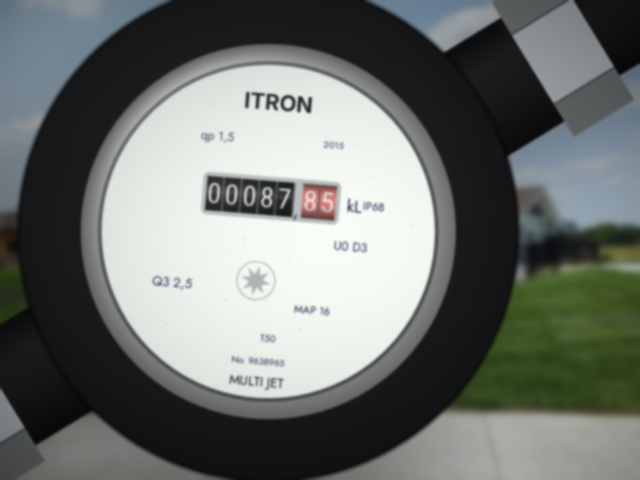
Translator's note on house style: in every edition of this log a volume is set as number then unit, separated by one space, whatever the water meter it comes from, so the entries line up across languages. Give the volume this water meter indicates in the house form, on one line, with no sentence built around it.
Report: 87.85 kL
